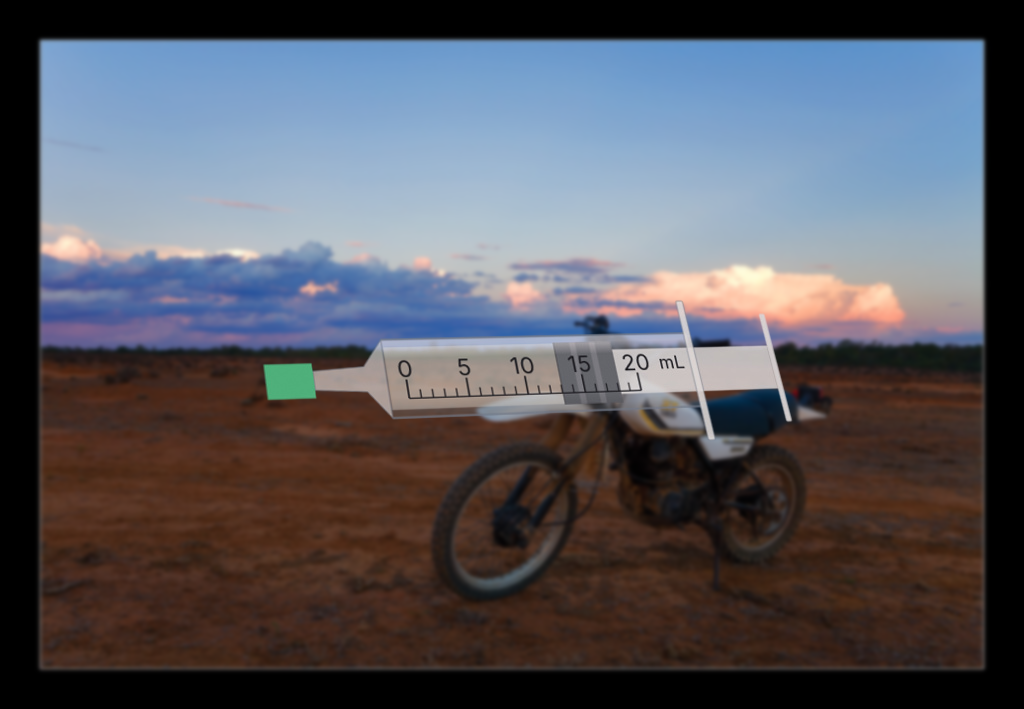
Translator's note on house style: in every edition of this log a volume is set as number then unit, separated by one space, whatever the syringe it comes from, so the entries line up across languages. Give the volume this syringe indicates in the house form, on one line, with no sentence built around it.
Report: 13 mL
